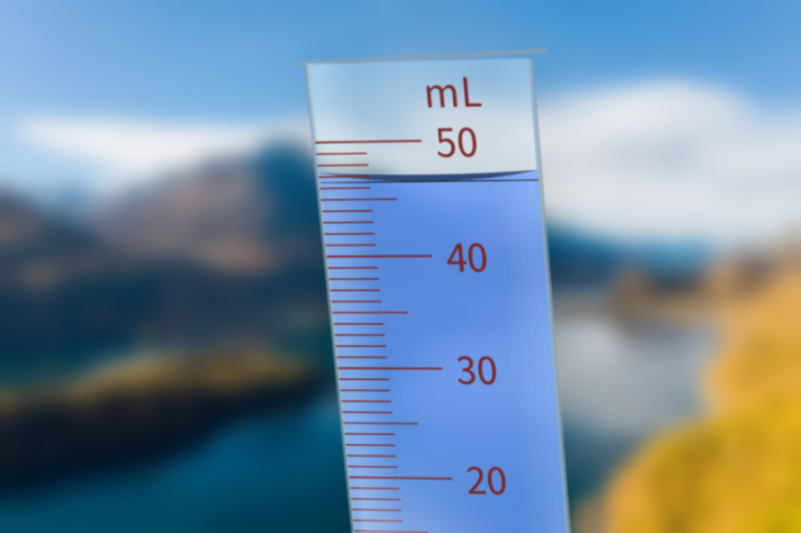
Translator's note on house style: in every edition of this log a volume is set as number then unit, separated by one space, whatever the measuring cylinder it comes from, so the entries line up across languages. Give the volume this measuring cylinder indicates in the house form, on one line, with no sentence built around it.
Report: 46.5 mL
